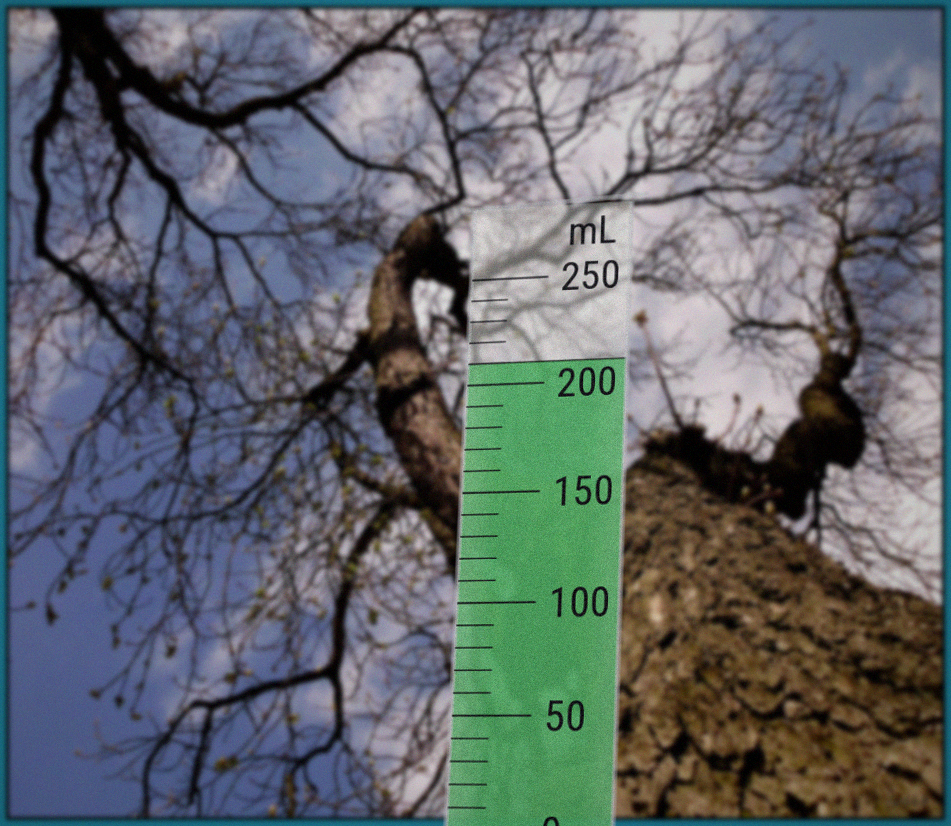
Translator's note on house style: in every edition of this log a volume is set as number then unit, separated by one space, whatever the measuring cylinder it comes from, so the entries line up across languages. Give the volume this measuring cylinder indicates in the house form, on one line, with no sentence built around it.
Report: 210 mL
